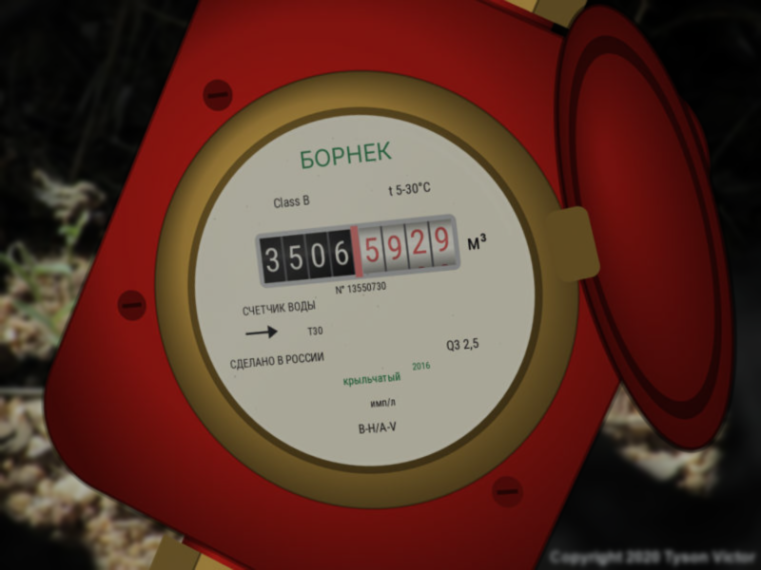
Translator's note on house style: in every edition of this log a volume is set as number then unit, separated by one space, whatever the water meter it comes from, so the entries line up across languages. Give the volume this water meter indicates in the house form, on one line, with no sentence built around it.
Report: 3506.5929 m³
